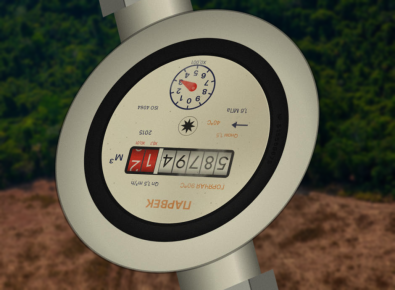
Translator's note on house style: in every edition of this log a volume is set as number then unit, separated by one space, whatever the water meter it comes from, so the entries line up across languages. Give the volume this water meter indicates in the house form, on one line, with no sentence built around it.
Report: 58794.123 m³
